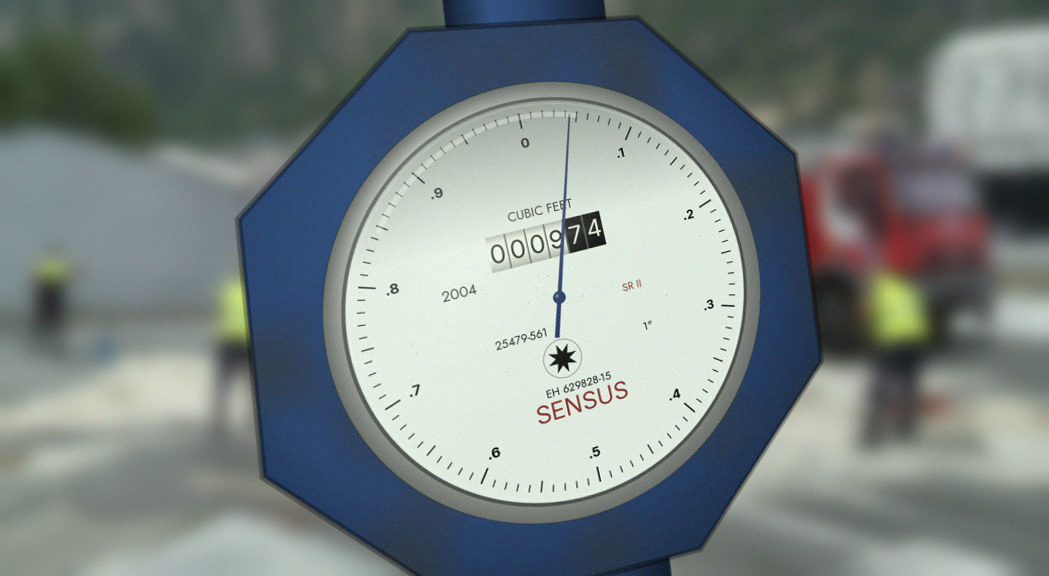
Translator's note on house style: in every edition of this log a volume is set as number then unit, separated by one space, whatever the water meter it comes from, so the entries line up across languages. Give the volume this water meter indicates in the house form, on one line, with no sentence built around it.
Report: 974.04 ft³
